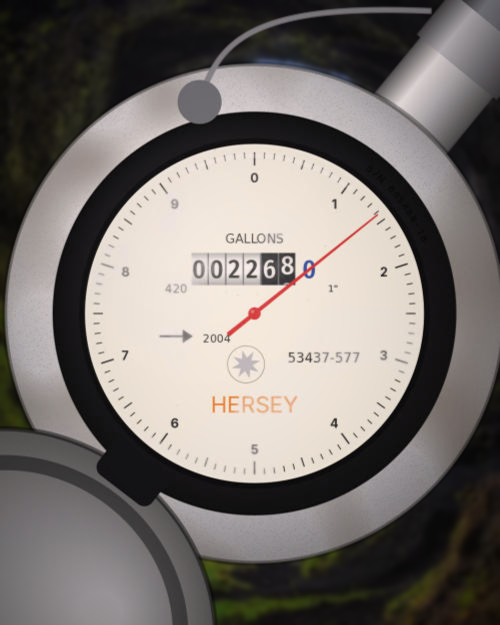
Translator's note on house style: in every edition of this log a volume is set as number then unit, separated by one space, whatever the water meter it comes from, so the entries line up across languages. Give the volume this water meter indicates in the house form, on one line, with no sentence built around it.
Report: 22681.4 gal
